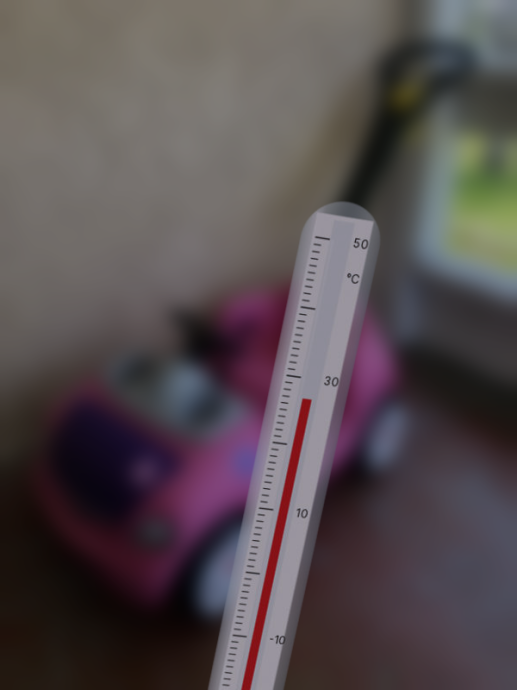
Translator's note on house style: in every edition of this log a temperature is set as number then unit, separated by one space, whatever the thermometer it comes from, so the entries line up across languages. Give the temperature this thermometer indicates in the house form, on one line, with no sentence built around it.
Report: 27 °C
